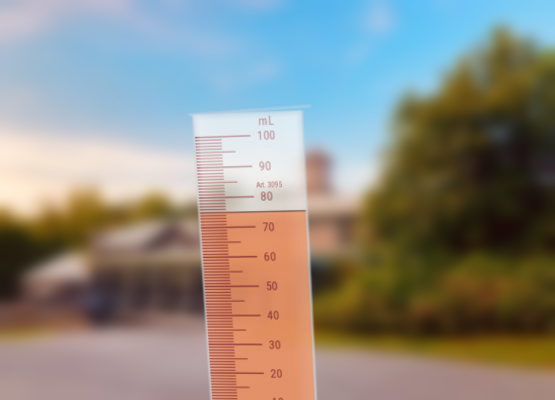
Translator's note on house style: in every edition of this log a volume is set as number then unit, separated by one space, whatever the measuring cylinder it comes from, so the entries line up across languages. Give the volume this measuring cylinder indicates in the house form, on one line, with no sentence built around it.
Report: 75 mL
